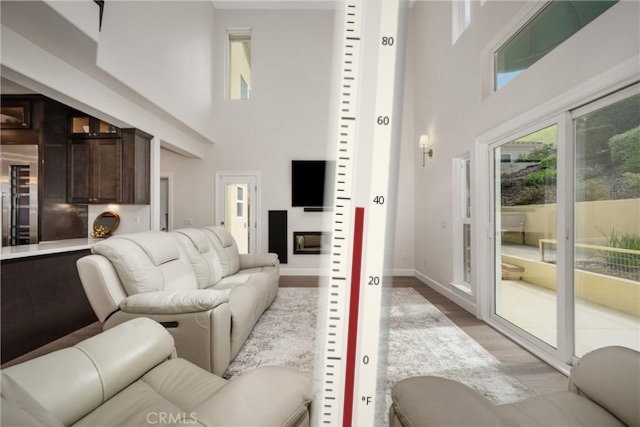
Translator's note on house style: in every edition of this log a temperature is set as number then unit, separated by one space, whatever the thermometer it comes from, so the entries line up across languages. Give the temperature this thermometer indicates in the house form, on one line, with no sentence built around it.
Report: 38 °F
